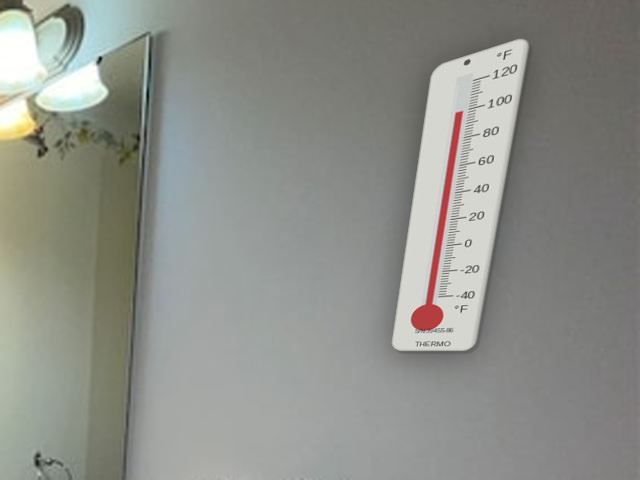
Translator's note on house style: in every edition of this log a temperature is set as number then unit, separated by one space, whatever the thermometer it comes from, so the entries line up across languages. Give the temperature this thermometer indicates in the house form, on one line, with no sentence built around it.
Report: 100 °F
